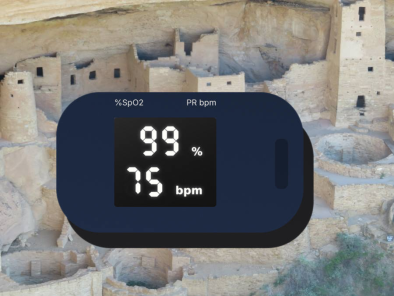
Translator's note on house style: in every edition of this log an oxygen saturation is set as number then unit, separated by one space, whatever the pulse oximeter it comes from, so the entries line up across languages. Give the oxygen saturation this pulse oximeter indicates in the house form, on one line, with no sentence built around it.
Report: 99 %
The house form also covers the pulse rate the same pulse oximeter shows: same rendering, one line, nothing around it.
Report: 75 bpm
